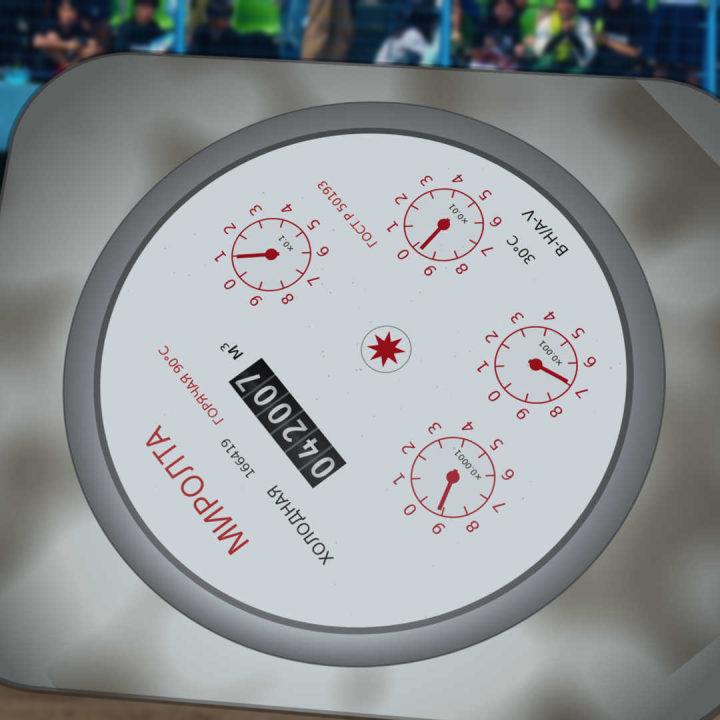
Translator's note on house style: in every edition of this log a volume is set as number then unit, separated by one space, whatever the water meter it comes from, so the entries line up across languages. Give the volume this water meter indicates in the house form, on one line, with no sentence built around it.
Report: 42007.0969 m³
